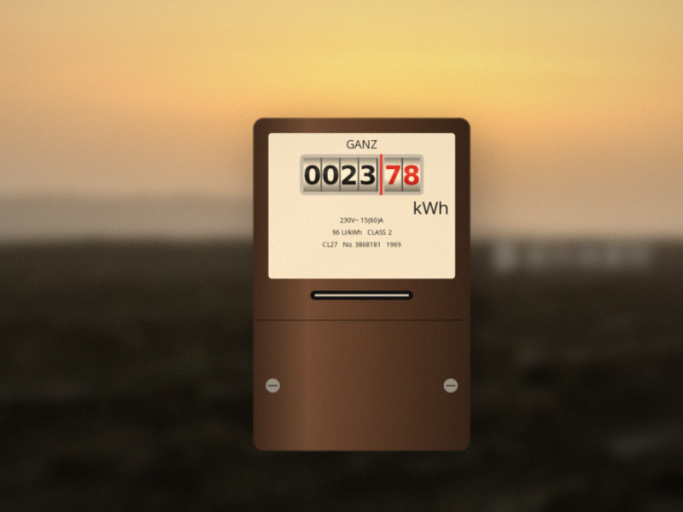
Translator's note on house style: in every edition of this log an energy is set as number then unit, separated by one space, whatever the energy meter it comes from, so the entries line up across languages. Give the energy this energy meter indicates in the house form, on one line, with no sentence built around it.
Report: 23.78 kWh
